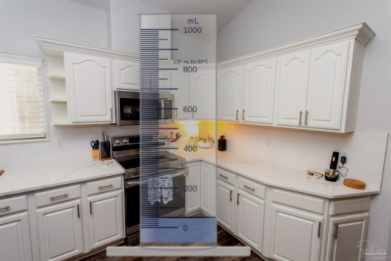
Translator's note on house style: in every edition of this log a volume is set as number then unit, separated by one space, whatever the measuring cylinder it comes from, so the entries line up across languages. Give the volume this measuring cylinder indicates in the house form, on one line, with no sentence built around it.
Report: 50 mL
